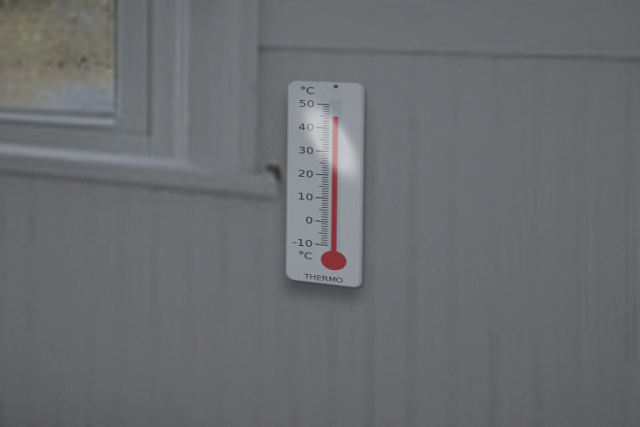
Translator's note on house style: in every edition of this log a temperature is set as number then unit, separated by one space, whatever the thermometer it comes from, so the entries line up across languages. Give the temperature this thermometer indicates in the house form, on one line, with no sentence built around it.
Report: 45 °C
